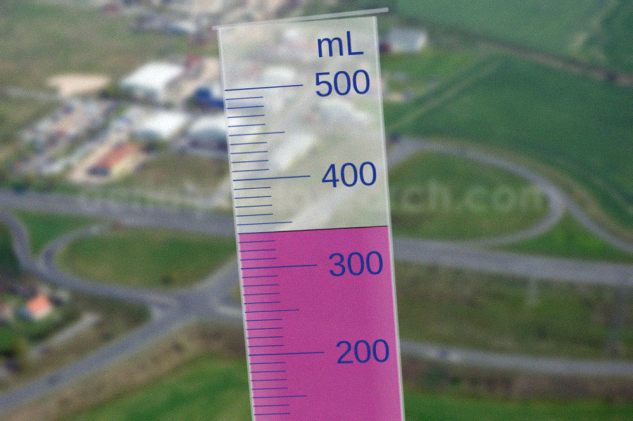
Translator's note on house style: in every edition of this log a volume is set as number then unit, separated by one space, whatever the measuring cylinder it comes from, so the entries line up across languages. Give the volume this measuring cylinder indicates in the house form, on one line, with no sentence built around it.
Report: 340 mL
